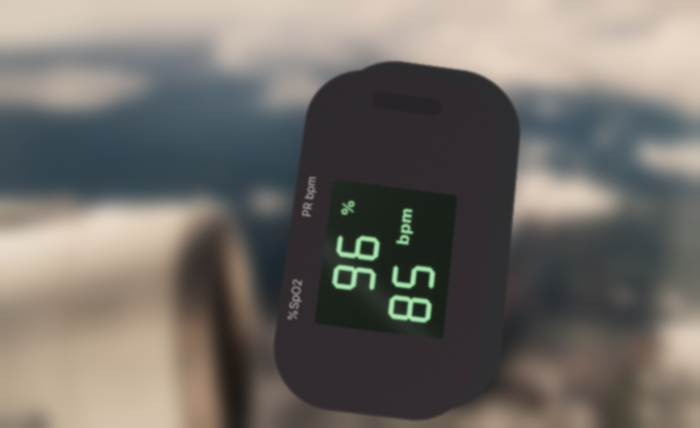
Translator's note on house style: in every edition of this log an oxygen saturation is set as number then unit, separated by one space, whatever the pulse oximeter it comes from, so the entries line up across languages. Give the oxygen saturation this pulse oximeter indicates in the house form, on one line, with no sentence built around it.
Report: 96 %
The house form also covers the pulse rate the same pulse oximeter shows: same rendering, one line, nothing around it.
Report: 85 bpm
